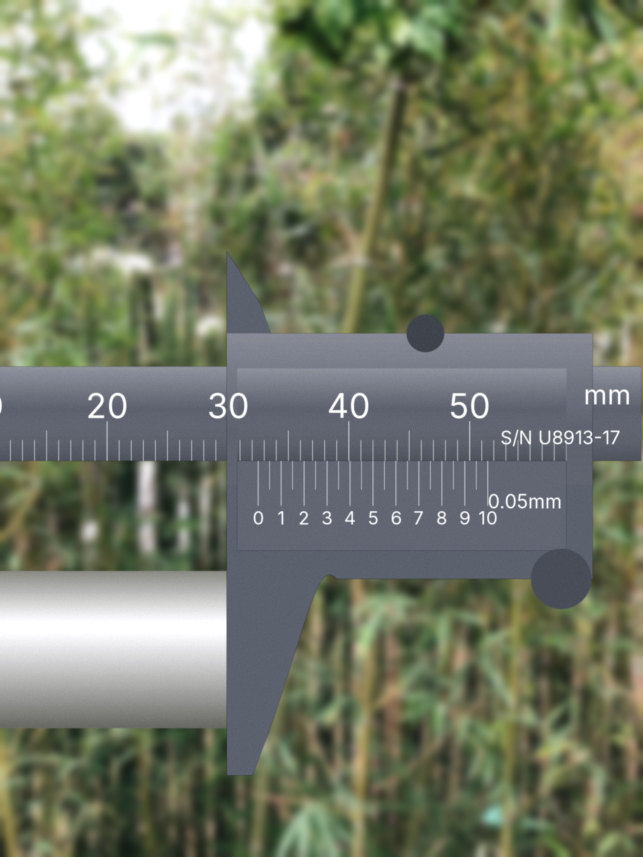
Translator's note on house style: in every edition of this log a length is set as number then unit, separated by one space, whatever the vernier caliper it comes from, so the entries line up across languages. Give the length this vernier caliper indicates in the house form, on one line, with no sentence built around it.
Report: 32.5 mm
